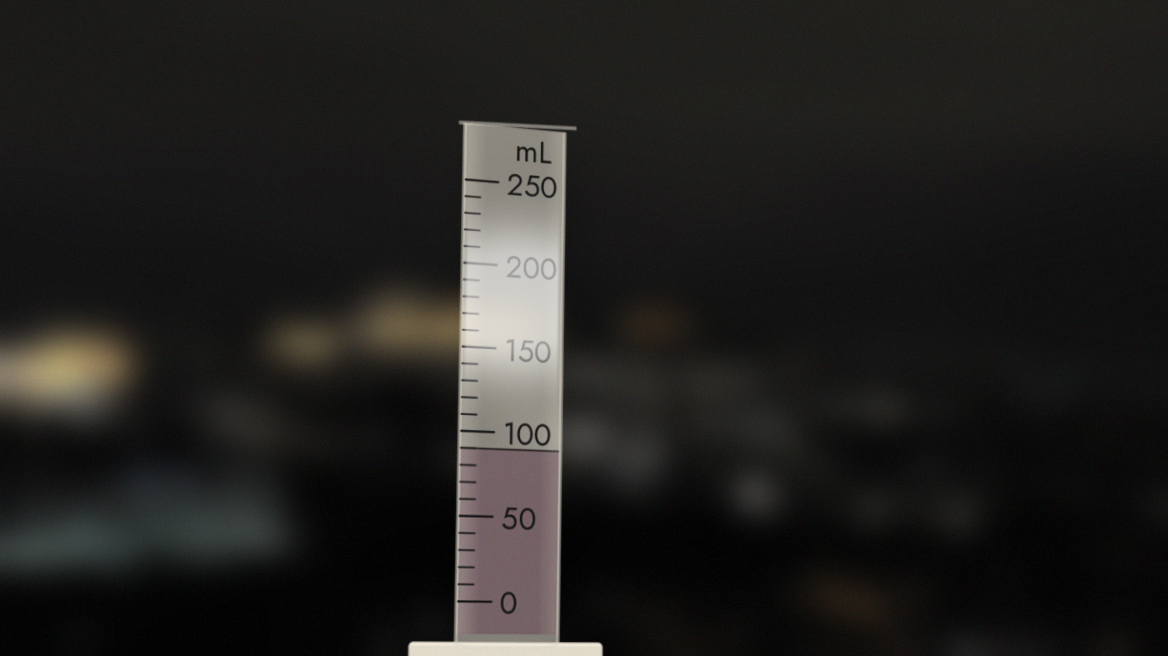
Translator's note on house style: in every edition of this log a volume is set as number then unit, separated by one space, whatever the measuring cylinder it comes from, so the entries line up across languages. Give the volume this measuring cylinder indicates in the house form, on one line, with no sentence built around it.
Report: 90 mL
